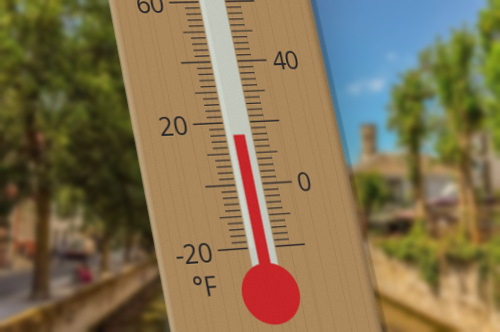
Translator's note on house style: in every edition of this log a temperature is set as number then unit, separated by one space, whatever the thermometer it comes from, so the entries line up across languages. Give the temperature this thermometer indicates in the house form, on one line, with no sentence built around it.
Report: 16 °F
